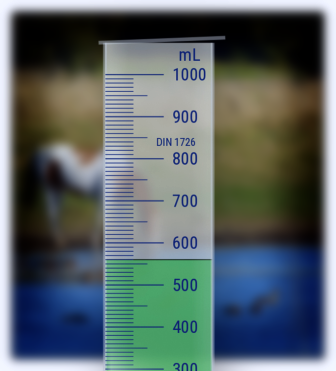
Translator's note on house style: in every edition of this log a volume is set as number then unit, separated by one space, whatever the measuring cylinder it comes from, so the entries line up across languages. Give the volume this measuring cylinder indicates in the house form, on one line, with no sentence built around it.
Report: 560 mL
